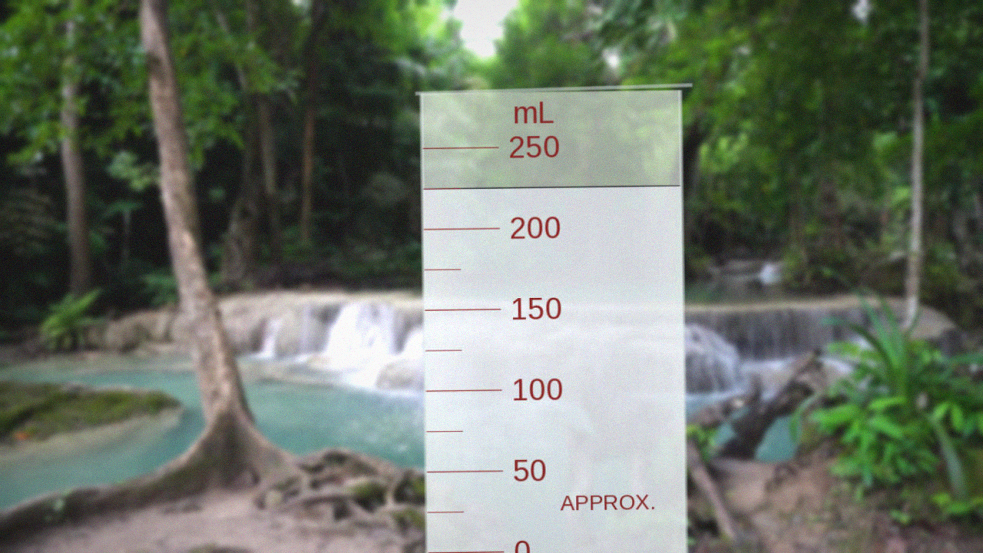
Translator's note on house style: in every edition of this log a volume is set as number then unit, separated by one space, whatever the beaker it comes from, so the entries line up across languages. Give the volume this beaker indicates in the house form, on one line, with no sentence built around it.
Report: 225 mL
